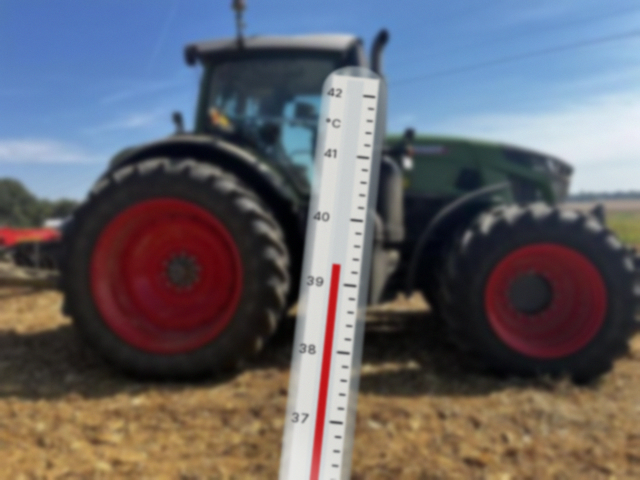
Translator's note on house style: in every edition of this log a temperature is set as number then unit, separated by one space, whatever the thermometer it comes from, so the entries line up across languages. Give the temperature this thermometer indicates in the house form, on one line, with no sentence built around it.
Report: 39.3 °C
